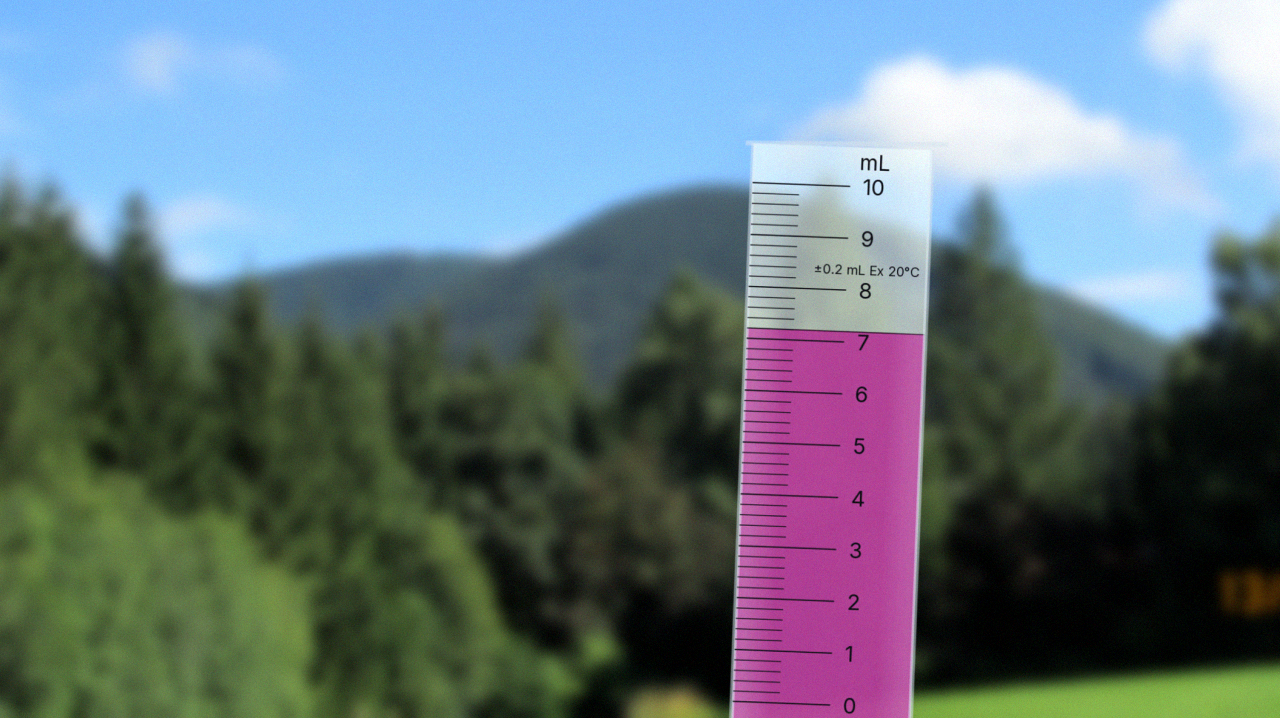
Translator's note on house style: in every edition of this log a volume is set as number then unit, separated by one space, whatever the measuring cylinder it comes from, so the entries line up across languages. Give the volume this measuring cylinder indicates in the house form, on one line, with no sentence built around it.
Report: 7.2 mL
